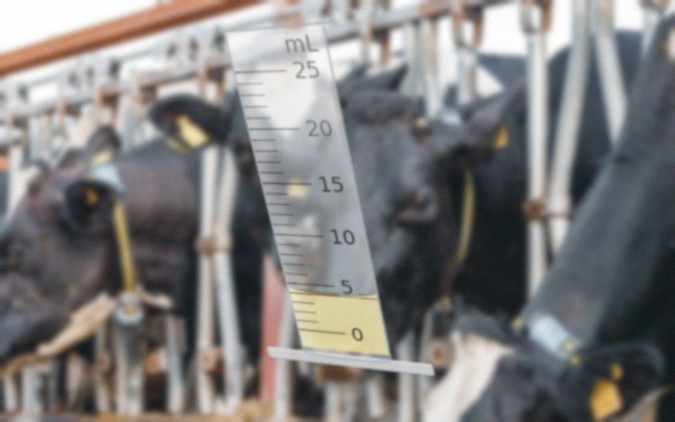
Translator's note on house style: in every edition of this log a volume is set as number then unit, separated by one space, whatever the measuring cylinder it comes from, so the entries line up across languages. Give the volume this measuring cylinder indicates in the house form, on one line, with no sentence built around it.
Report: 4 mL
